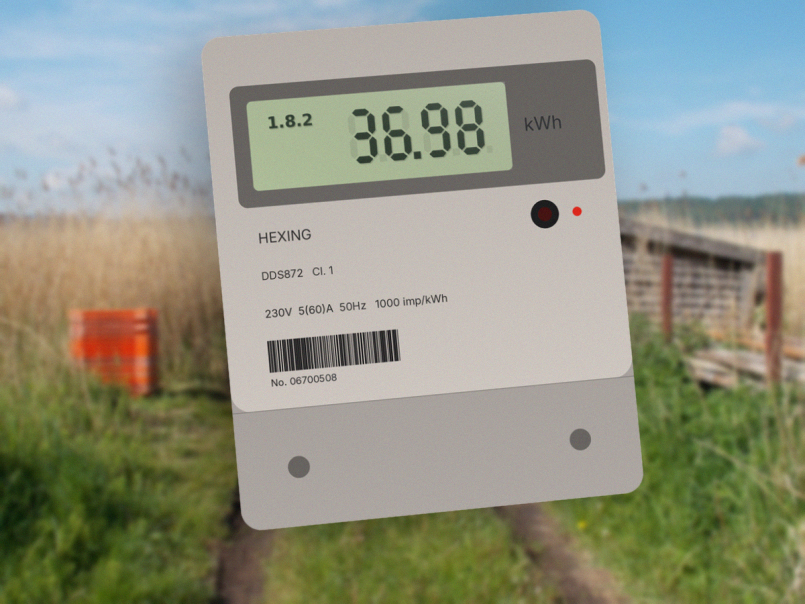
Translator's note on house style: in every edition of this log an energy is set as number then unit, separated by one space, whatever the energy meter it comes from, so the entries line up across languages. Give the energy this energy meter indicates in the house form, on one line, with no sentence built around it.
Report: 36.98 kWh
